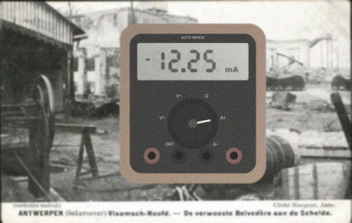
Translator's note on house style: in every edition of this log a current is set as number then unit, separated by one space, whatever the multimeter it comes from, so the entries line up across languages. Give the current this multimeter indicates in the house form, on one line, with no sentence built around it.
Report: -12.25 mA
